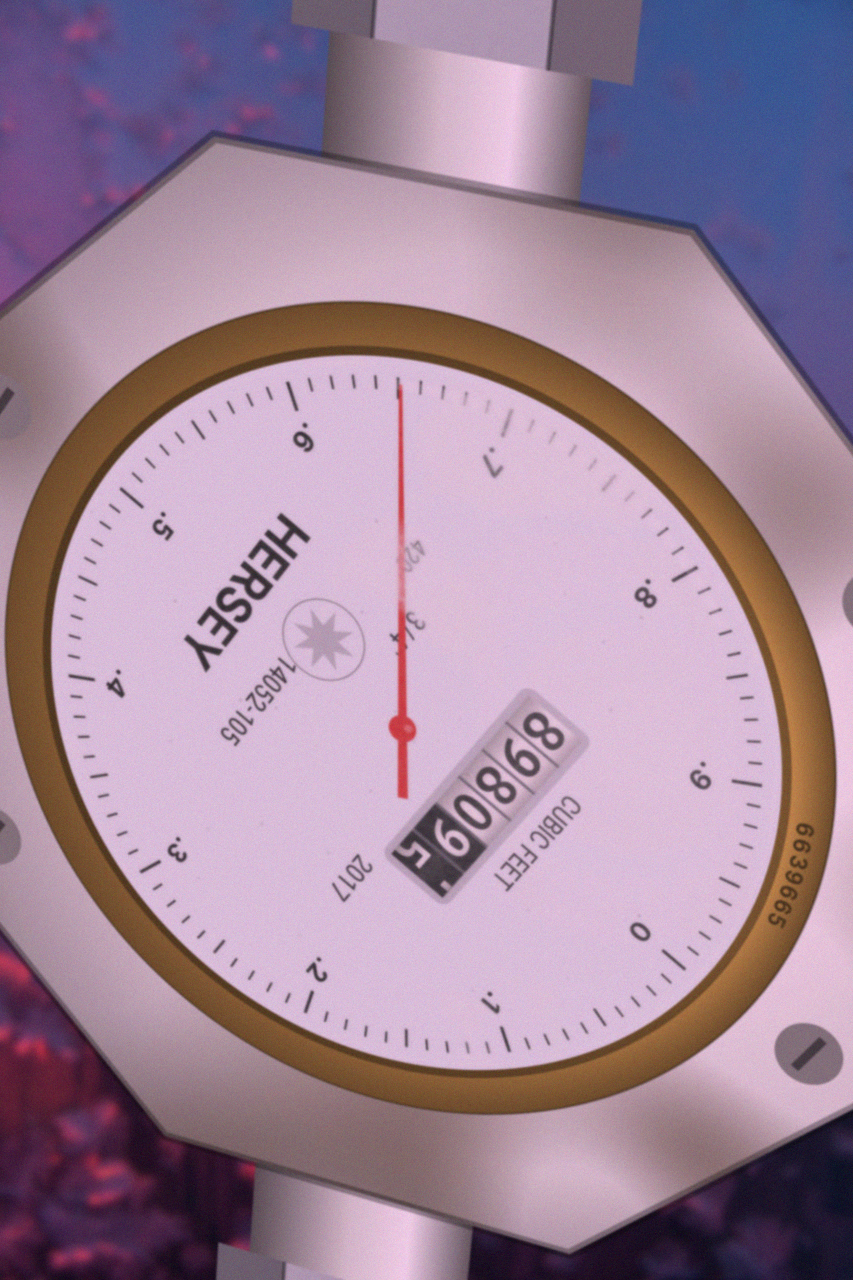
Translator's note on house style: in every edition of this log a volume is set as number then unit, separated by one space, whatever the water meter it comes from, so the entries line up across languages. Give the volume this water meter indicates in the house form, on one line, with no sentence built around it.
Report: 898094.65 ft³
